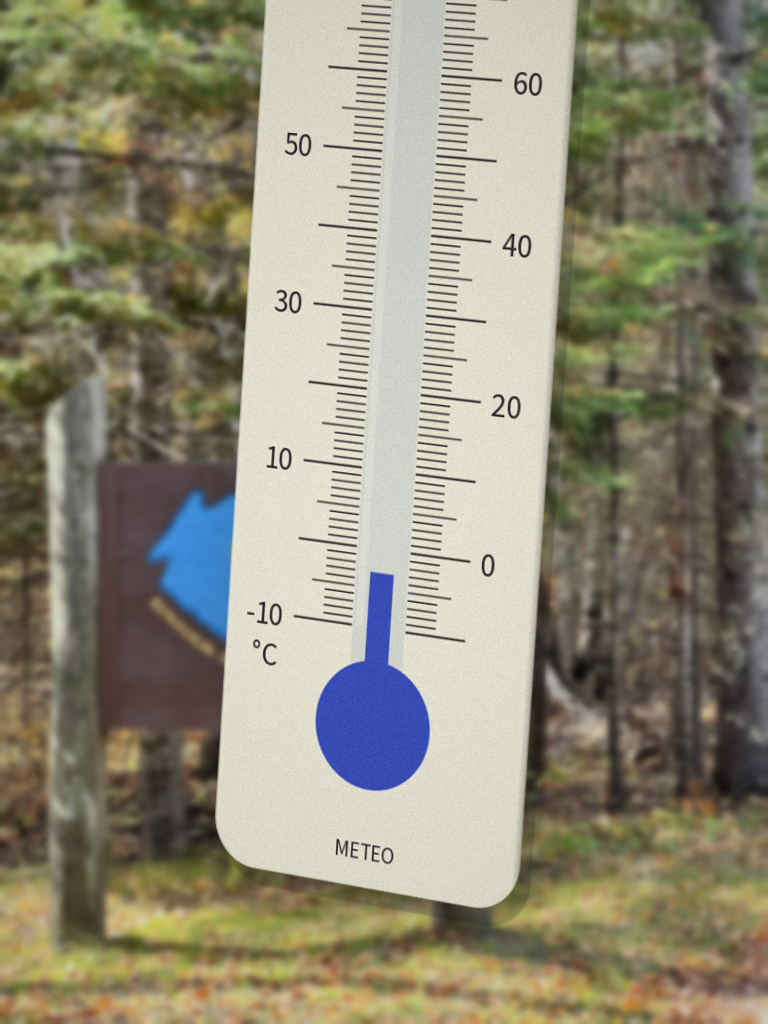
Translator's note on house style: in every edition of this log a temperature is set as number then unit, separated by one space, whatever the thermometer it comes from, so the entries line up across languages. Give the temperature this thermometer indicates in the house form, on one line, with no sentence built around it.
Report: -3 °C
